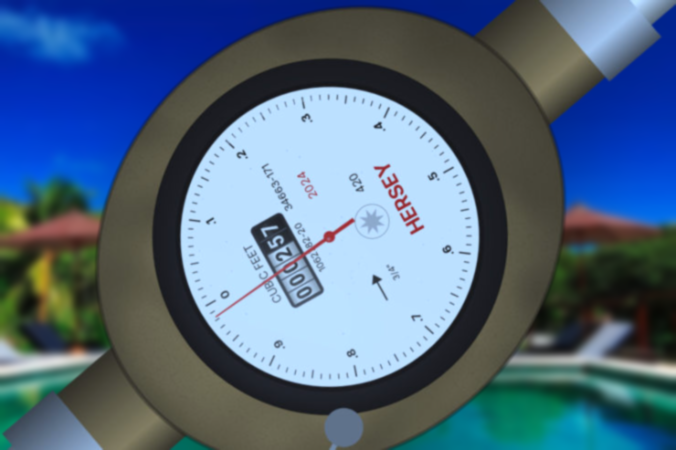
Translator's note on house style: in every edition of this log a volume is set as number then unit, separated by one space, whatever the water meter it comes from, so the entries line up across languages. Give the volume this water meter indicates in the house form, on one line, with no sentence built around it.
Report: 256.98 ft³
